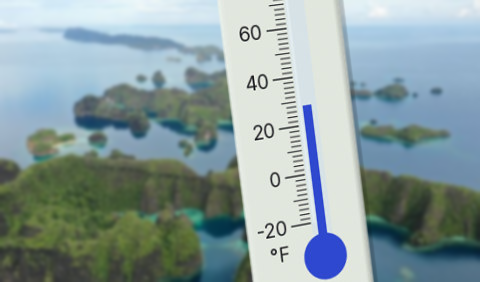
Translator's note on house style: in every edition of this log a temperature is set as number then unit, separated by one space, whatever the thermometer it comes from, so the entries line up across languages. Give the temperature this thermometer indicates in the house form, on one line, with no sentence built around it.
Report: 28 °F
